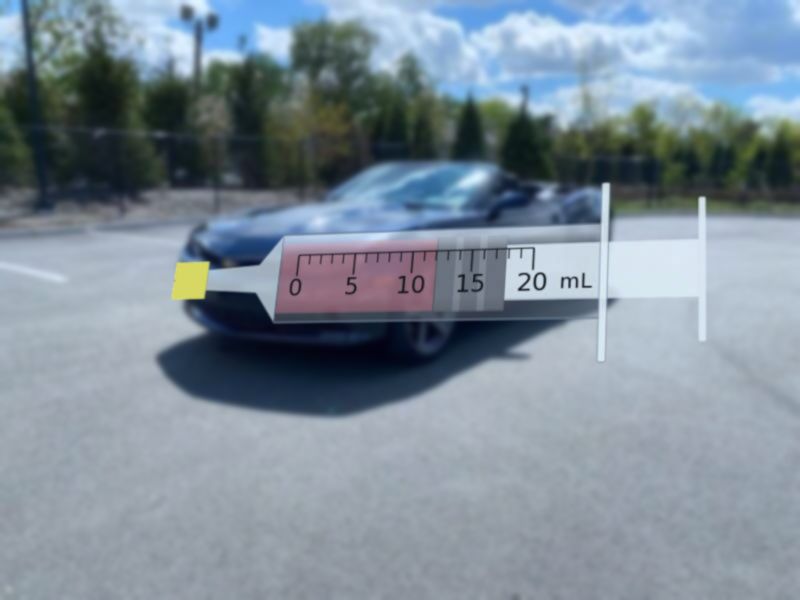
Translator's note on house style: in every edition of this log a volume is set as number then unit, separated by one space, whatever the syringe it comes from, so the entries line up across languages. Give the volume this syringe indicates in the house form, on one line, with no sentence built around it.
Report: 12 mL
